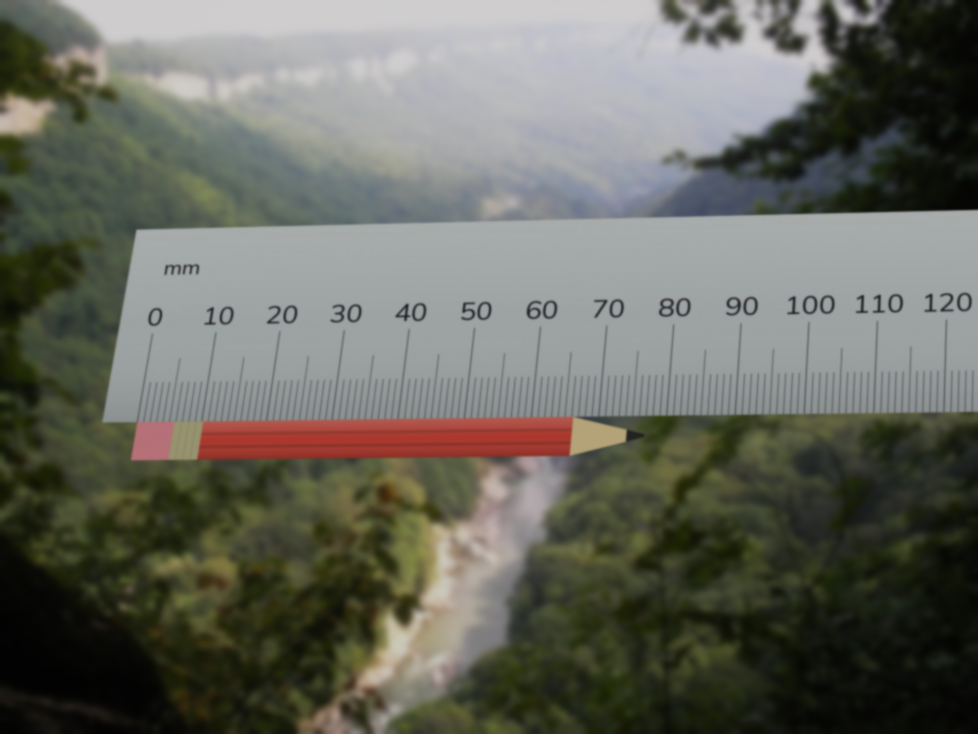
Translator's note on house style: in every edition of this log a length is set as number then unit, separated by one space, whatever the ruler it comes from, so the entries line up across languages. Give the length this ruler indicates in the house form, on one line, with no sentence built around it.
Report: 77 mm
